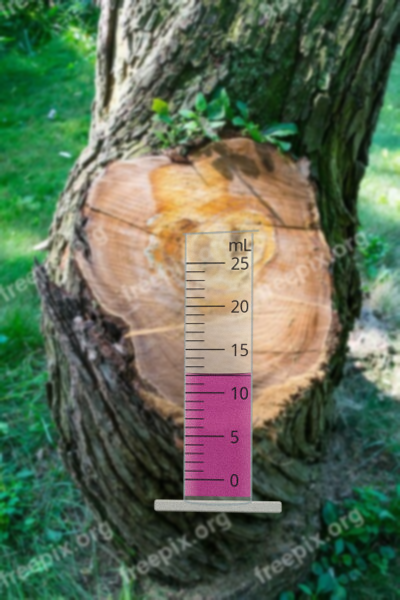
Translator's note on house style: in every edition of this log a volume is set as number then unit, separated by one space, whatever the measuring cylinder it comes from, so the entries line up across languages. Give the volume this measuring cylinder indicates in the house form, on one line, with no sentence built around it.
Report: 12 mL
